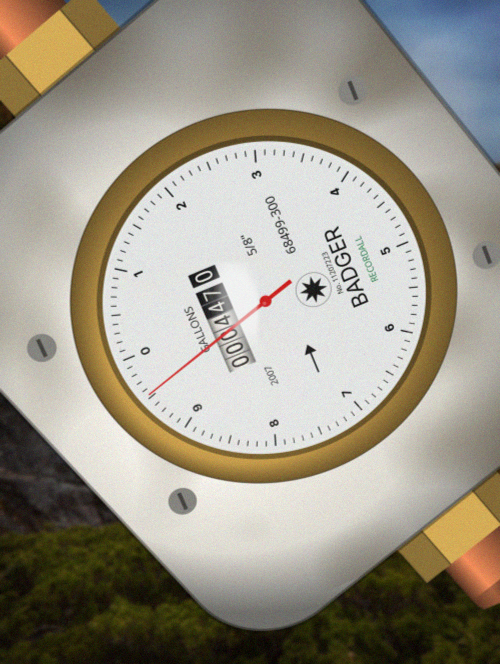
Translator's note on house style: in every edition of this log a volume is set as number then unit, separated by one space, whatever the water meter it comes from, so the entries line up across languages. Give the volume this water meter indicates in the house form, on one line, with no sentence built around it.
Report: 4469.5 gal
